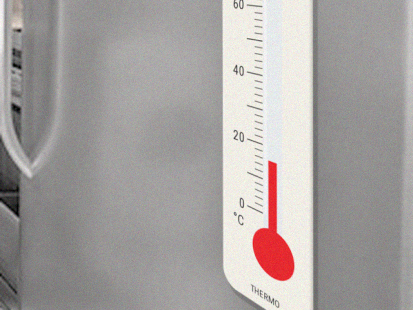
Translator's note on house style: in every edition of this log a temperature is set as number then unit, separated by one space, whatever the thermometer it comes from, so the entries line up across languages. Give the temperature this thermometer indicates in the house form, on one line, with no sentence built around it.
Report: 16 °C
